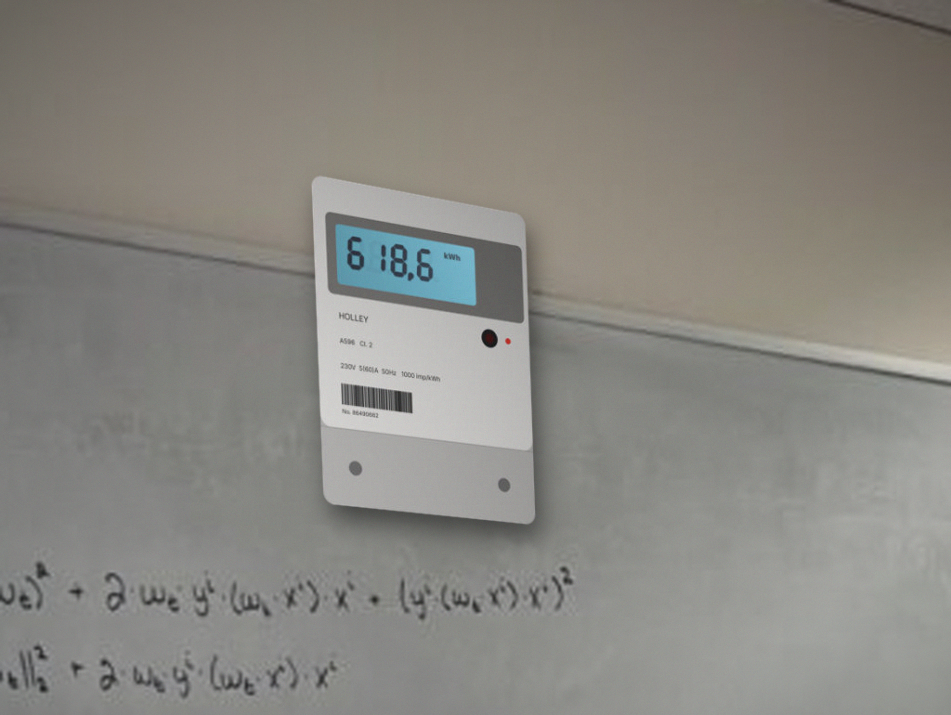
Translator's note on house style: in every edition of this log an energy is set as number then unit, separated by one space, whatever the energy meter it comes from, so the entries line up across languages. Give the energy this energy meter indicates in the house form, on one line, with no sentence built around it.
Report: 618.6 kWh
